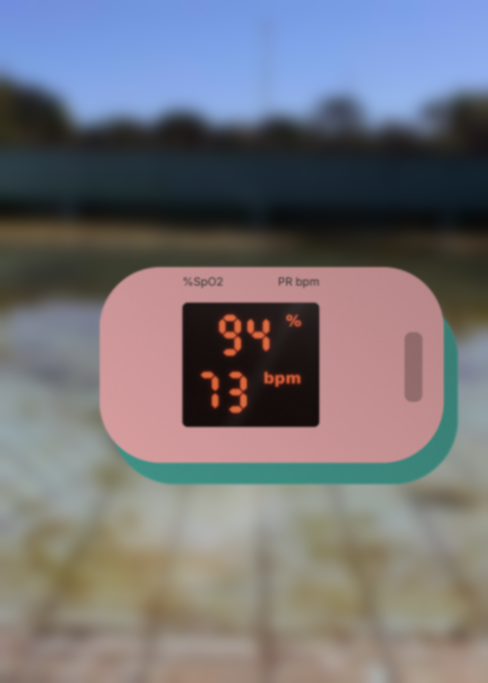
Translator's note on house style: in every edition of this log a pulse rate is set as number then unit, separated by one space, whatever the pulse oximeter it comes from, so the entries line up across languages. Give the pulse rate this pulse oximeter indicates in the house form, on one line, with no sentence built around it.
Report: 73 bpm
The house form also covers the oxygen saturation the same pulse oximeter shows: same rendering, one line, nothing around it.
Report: 94 %
